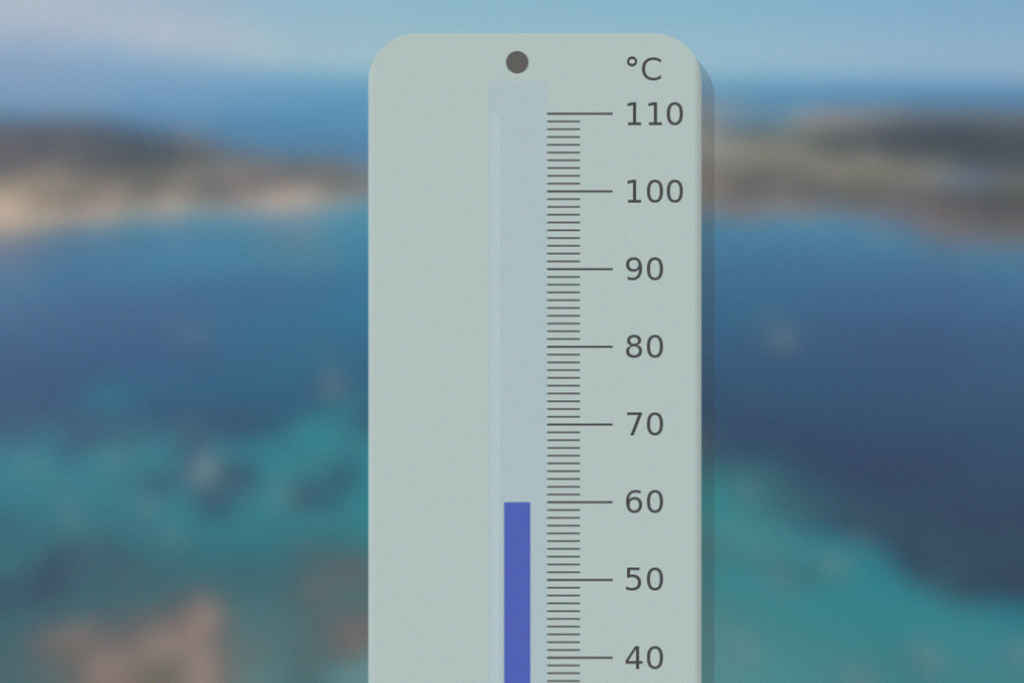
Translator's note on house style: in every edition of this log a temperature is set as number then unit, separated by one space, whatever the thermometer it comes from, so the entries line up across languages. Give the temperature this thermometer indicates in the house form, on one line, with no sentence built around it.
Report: 60 °C
